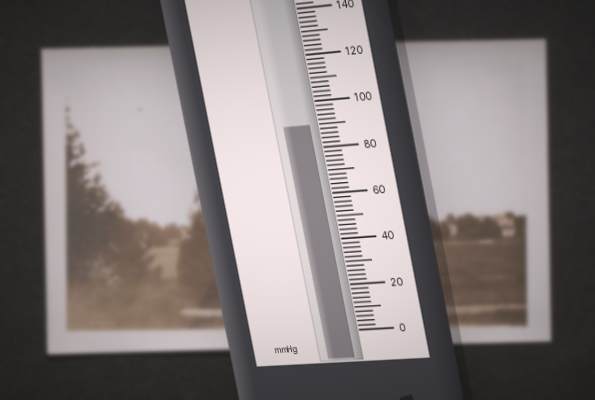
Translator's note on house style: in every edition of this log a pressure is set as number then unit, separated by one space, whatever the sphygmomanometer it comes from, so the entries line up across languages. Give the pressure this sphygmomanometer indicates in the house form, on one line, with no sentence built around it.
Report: 90 mmHg
